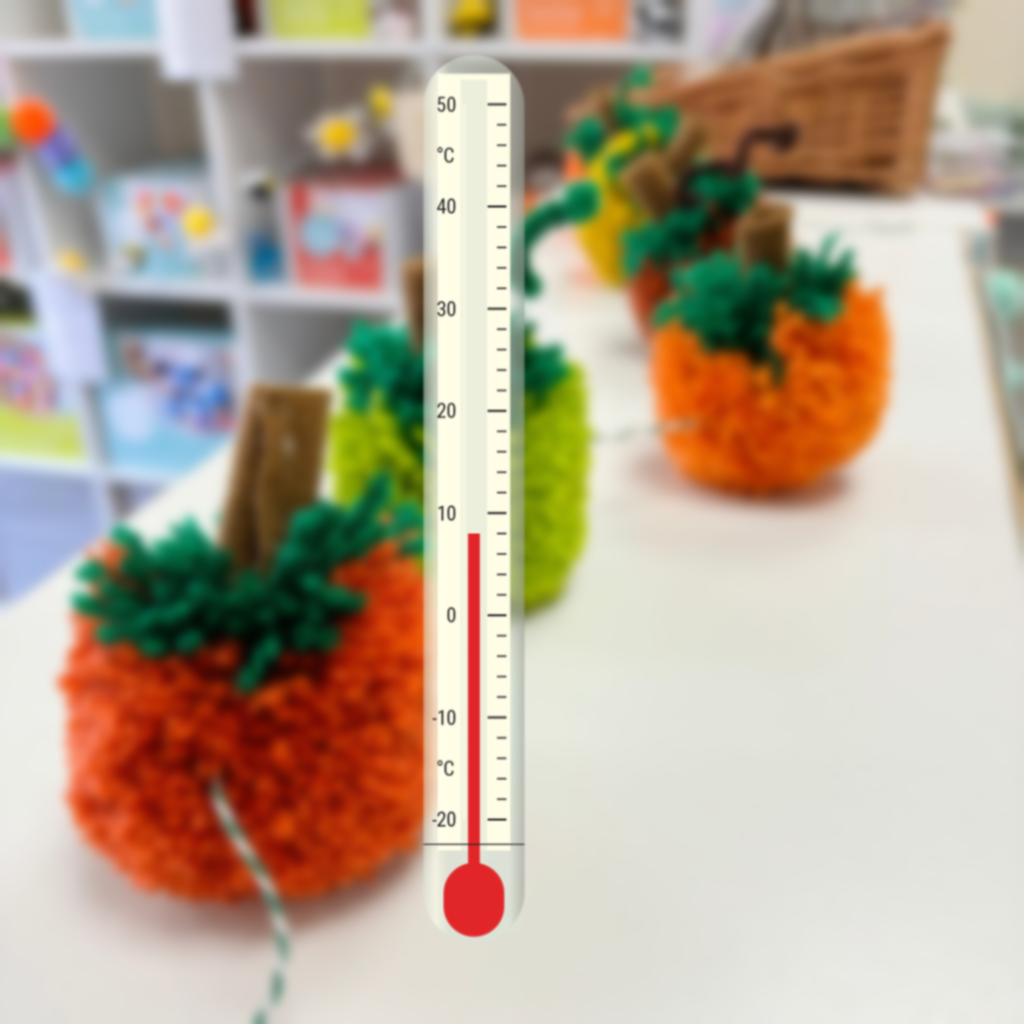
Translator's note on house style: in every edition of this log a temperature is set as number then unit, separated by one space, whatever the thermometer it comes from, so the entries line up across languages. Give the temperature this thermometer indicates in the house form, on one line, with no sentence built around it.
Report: 8 °C
